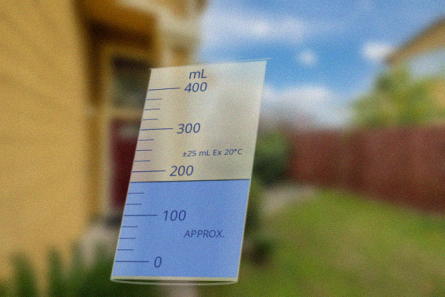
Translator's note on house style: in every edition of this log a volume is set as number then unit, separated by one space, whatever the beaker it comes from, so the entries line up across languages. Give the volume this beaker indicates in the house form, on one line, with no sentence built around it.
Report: 175 mL
